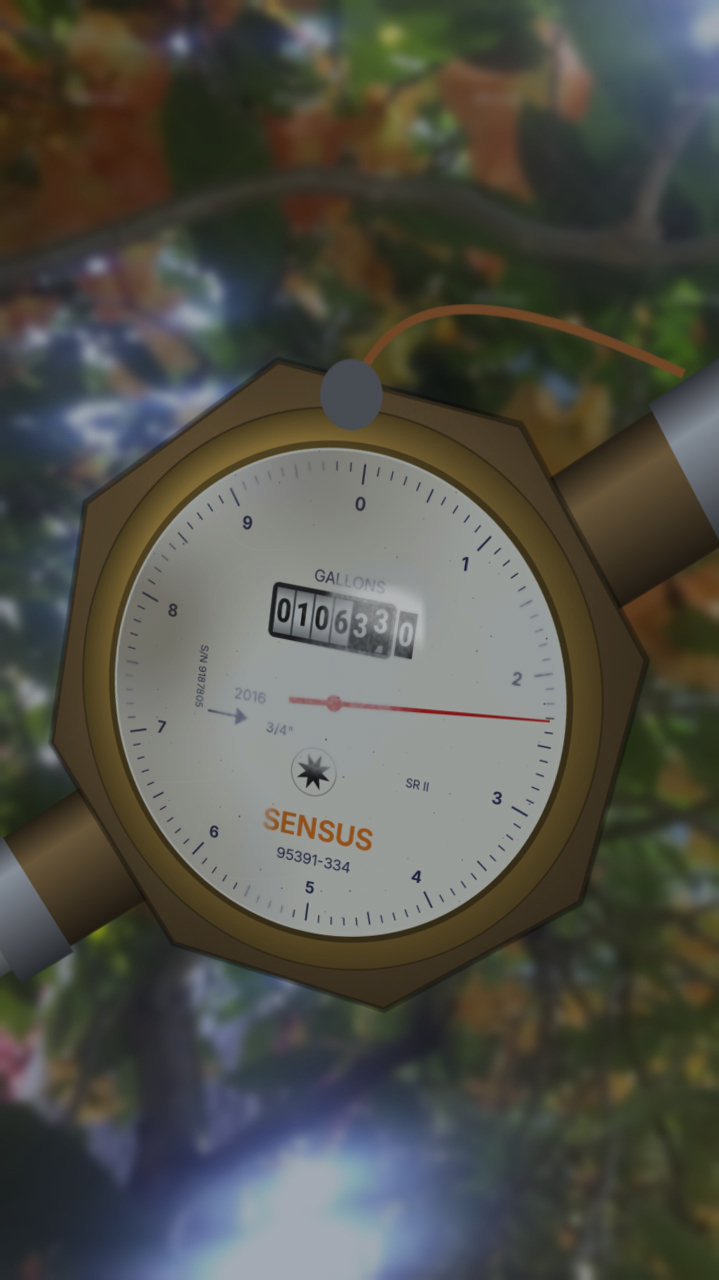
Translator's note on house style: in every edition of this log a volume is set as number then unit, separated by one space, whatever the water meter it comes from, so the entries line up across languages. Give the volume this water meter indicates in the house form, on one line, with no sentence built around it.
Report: 106332.3 gal
